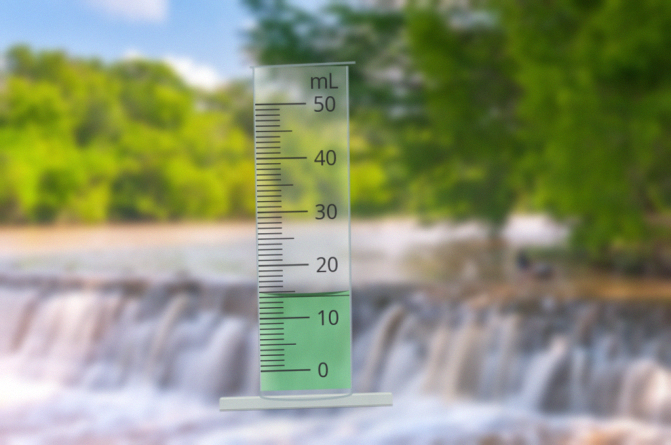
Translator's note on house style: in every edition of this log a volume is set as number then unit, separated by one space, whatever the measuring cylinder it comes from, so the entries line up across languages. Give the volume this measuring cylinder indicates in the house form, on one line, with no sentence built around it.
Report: 14 mL
